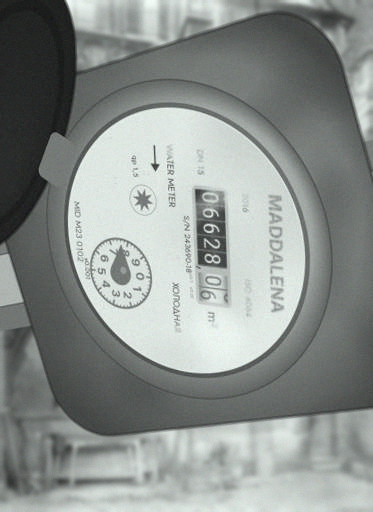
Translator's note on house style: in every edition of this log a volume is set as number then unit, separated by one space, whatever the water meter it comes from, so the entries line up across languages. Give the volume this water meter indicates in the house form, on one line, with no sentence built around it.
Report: 6628.057 m³
